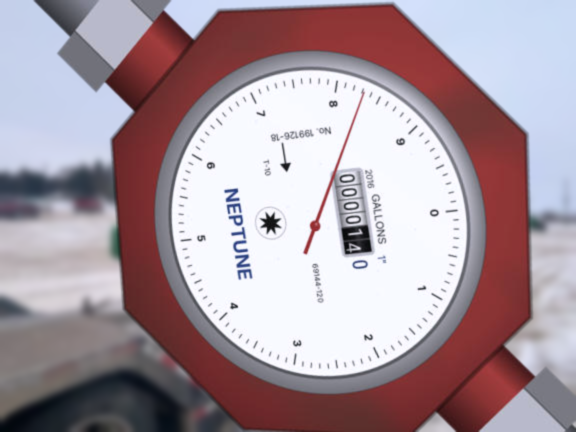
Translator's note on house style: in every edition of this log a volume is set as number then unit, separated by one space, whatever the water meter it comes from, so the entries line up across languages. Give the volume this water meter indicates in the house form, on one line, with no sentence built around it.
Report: 138.3 gal
